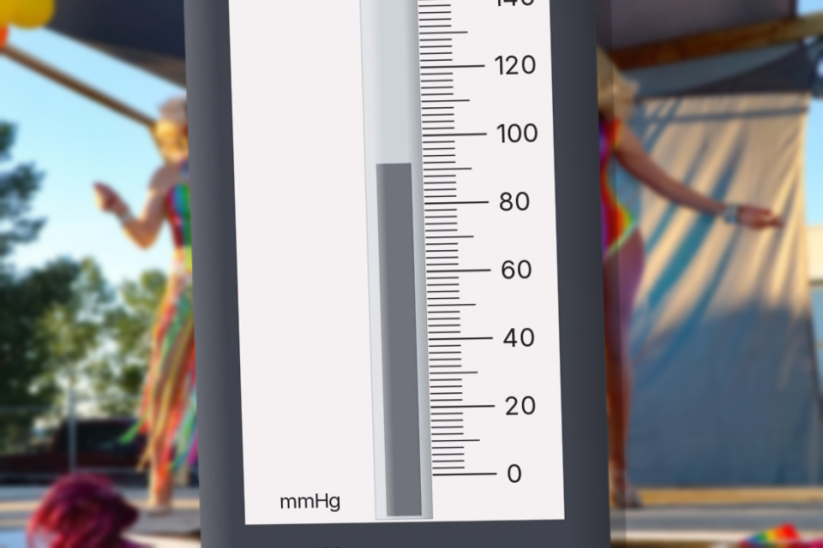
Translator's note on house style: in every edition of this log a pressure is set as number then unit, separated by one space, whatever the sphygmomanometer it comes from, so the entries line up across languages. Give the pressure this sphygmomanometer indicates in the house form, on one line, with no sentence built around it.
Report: 92 mmHg
